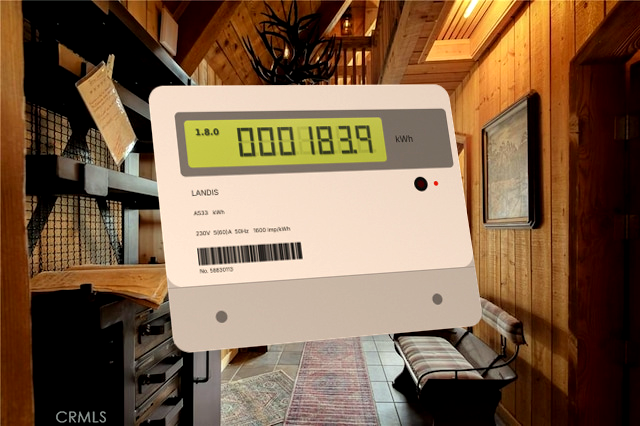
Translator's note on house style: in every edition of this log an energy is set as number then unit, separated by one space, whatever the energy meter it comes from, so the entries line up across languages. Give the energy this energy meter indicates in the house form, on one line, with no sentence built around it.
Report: 183.9 kWh
